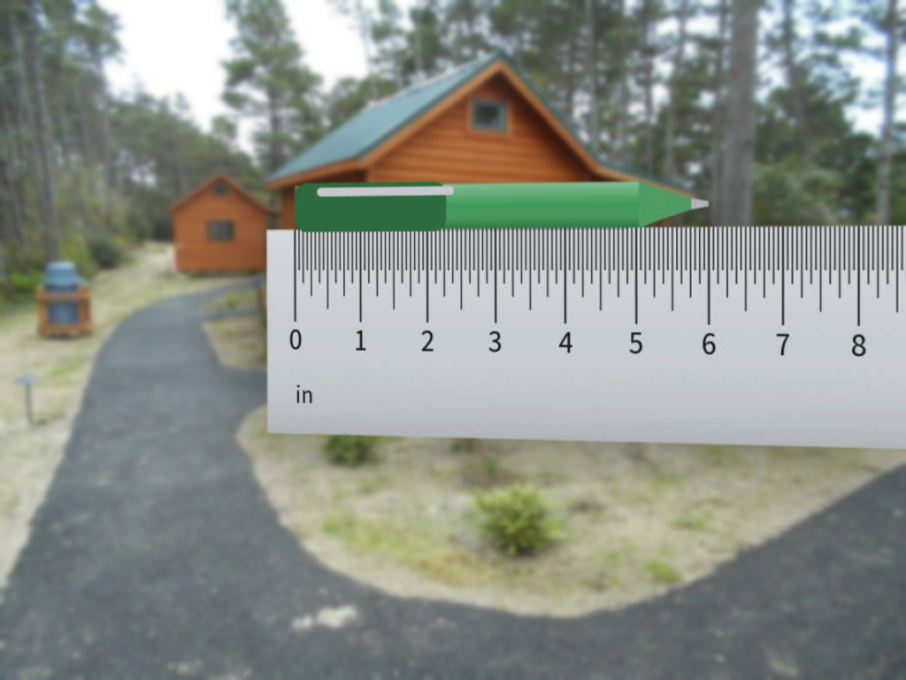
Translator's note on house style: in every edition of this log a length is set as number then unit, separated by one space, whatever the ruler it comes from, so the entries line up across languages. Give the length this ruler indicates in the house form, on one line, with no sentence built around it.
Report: 6 in
